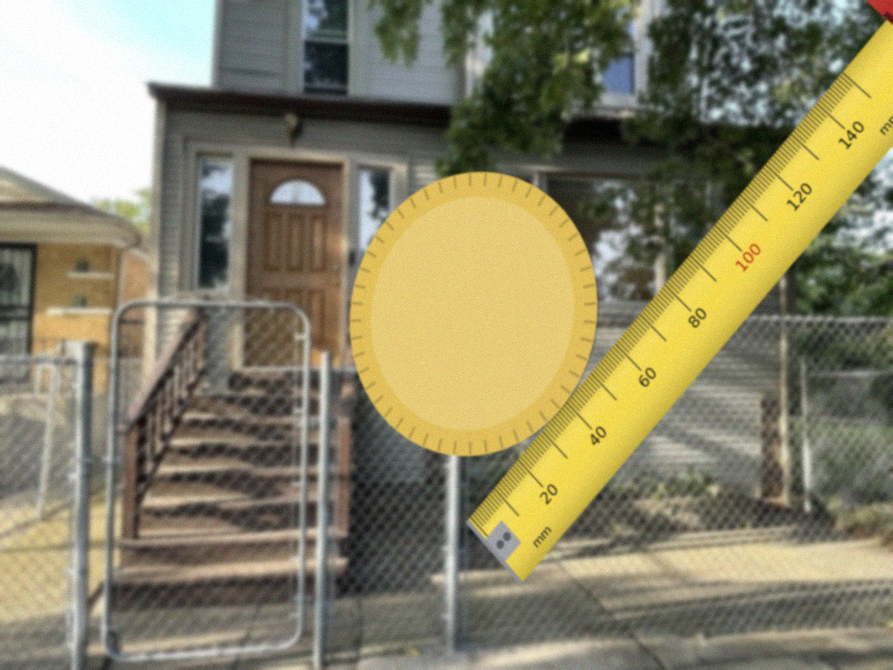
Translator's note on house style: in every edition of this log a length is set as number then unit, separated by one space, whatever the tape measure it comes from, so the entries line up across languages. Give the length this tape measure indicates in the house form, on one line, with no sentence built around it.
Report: 75 mm
